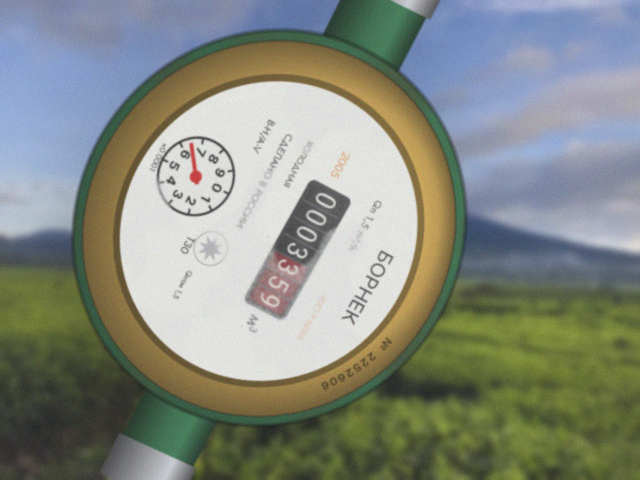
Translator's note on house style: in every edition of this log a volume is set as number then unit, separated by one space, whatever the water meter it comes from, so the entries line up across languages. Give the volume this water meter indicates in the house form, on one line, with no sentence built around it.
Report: 3.3596 m³
